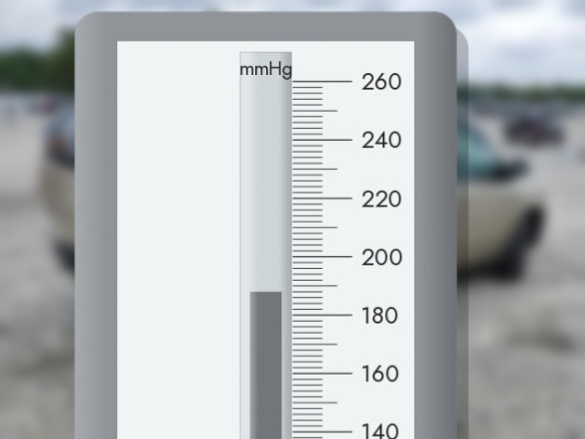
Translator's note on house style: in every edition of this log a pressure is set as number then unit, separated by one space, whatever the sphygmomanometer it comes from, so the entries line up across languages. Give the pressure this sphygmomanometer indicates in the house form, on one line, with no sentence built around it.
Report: 188 mmHg
